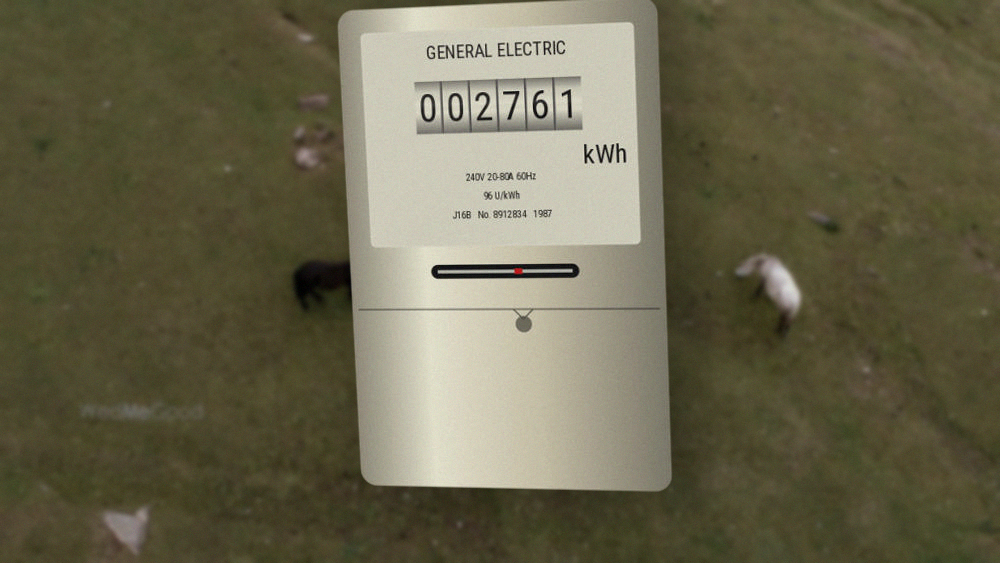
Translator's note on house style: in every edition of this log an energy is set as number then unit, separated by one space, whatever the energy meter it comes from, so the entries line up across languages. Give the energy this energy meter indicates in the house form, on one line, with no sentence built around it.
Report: 2761 kWh
